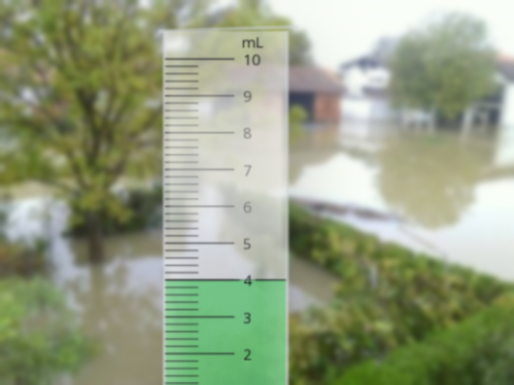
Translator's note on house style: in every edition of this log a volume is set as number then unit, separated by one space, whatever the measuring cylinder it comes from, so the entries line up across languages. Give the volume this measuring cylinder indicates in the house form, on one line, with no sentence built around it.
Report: 4 mL
